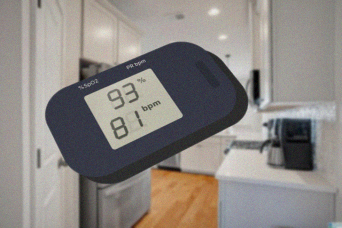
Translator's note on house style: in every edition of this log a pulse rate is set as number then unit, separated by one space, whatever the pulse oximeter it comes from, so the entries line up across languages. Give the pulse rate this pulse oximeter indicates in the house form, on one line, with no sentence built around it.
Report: 81 bpm
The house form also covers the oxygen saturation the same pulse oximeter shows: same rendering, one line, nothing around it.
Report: 93 %
